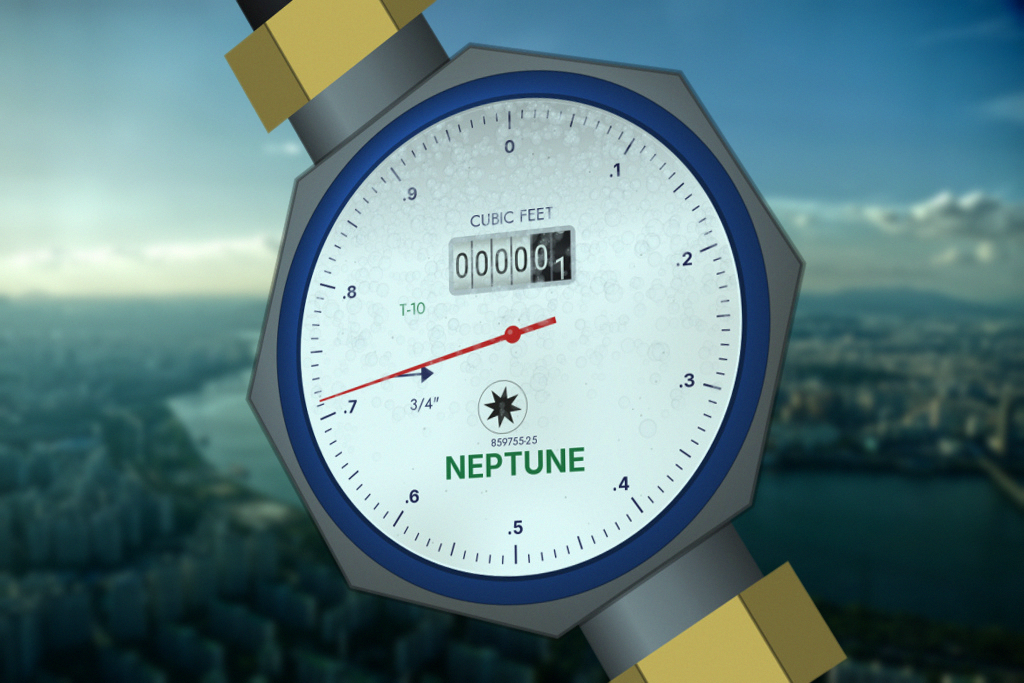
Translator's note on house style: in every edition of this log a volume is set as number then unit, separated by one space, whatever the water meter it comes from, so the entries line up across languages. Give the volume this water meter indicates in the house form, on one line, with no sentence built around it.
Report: 0.71 ft³
